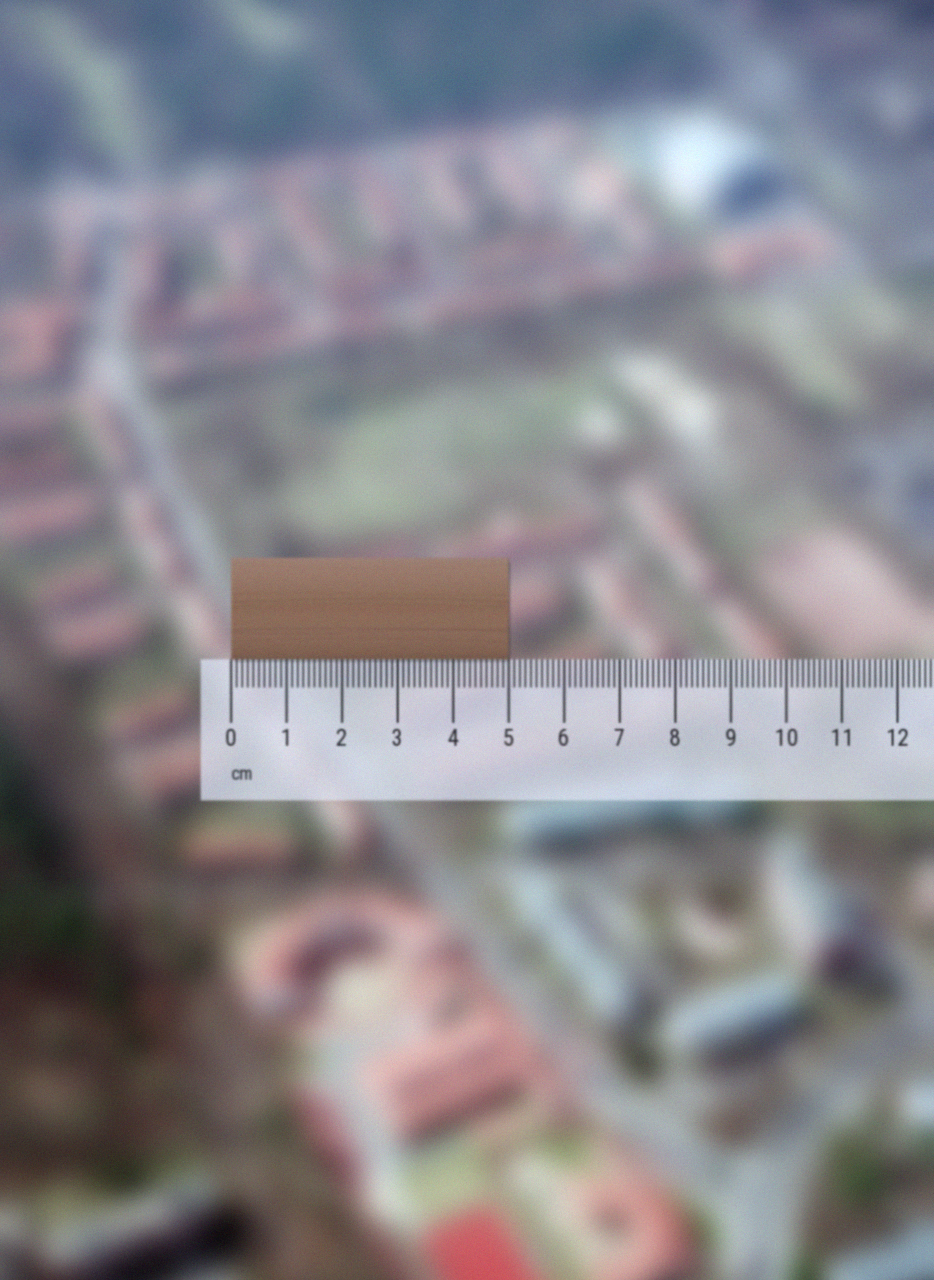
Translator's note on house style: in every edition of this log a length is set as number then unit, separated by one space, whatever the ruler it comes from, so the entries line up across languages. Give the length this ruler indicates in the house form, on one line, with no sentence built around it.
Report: 5 cm
